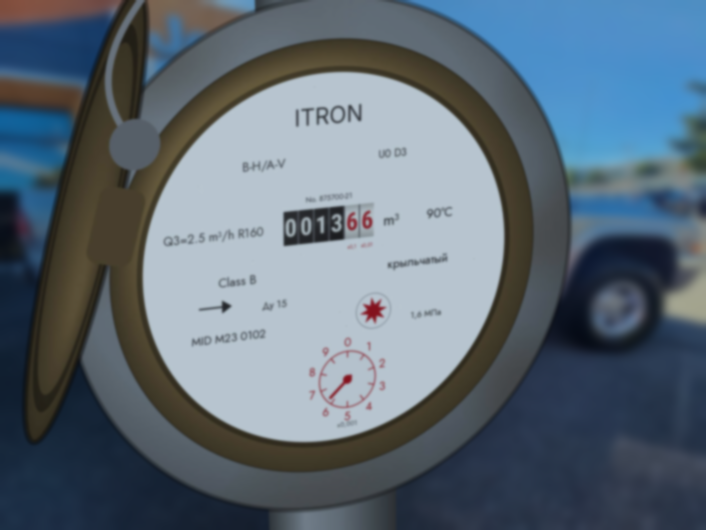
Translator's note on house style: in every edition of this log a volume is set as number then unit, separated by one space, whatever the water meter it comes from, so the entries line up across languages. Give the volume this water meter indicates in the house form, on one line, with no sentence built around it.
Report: 13.666 m³
